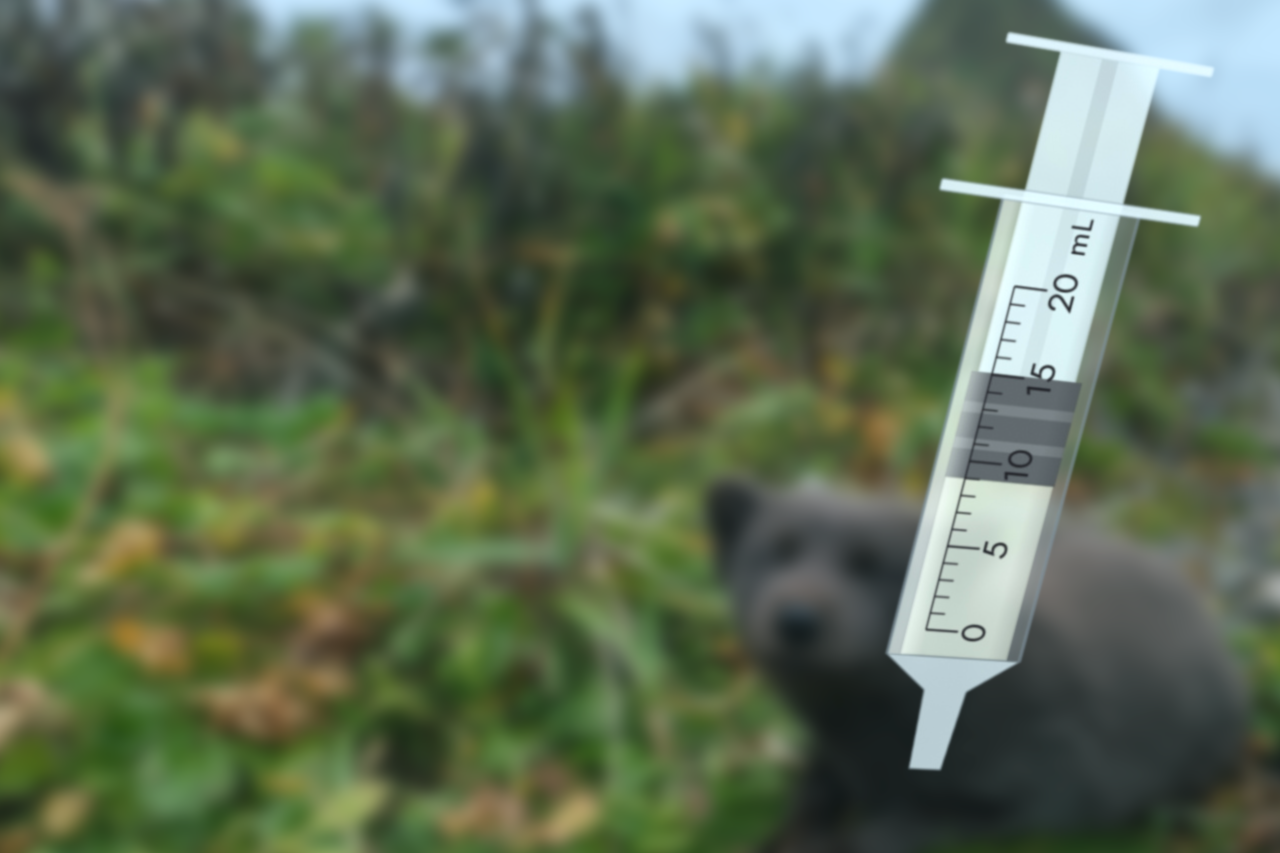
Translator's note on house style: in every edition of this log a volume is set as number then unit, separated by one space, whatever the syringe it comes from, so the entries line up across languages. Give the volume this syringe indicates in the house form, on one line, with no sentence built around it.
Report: 9 mL
